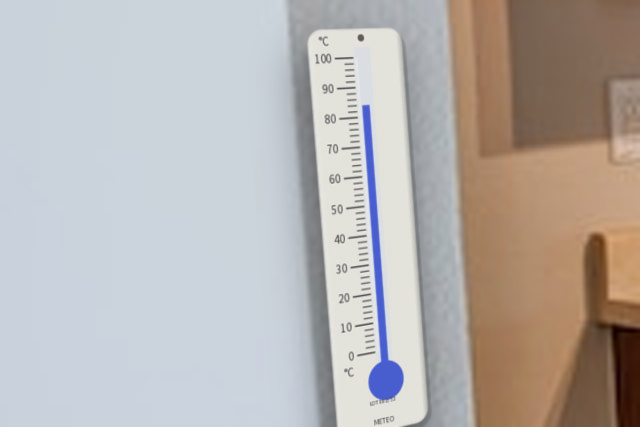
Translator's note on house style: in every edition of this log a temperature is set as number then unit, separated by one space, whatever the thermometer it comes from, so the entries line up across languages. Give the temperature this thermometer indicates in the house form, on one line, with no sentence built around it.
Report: 84 °C
